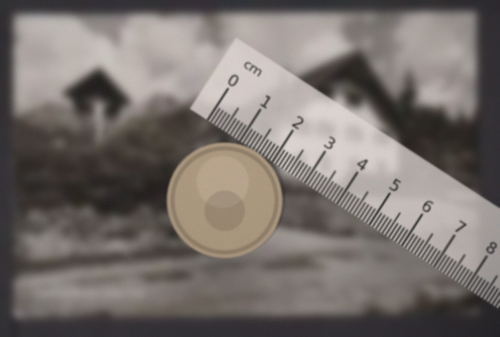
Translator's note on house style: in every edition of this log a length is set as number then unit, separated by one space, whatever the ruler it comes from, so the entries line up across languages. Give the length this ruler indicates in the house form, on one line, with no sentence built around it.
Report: 3 cm
